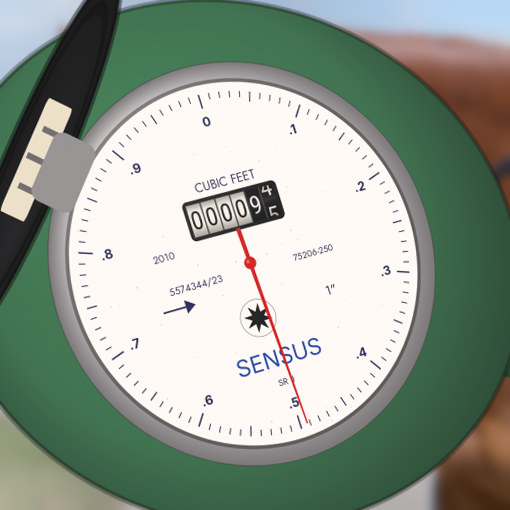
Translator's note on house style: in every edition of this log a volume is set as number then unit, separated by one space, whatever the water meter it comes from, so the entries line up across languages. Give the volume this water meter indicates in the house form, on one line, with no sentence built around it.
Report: 94.49 ft³
